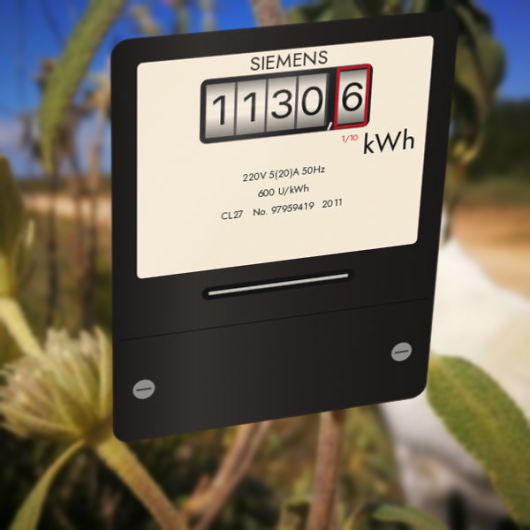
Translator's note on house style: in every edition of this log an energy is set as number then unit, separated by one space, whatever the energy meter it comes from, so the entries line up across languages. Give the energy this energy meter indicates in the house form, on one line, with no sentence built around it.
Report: 1130.6 kWh
